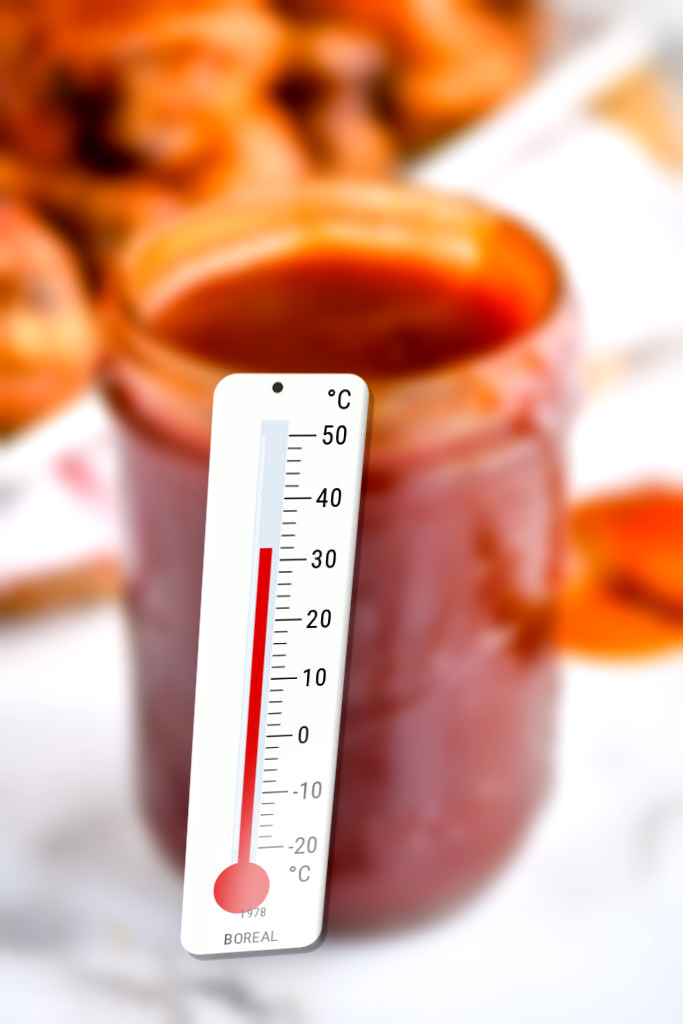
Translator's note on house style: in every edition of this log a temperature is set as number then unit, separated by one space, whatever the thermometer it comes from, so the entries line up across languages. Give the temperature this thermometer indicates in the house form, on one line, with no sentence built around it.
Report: 32 °C
